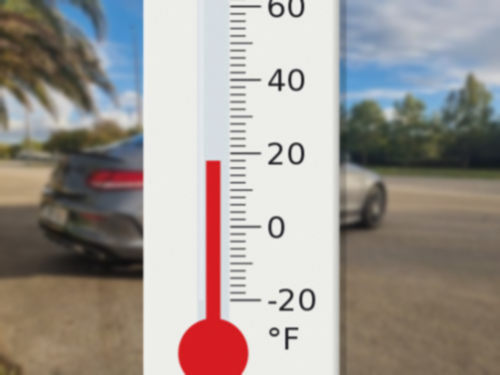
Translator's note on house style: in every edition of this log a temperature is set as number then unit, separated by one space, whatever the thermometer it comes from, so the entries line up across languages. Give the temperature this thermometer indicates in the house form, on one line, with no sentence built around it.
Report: 18 °F
